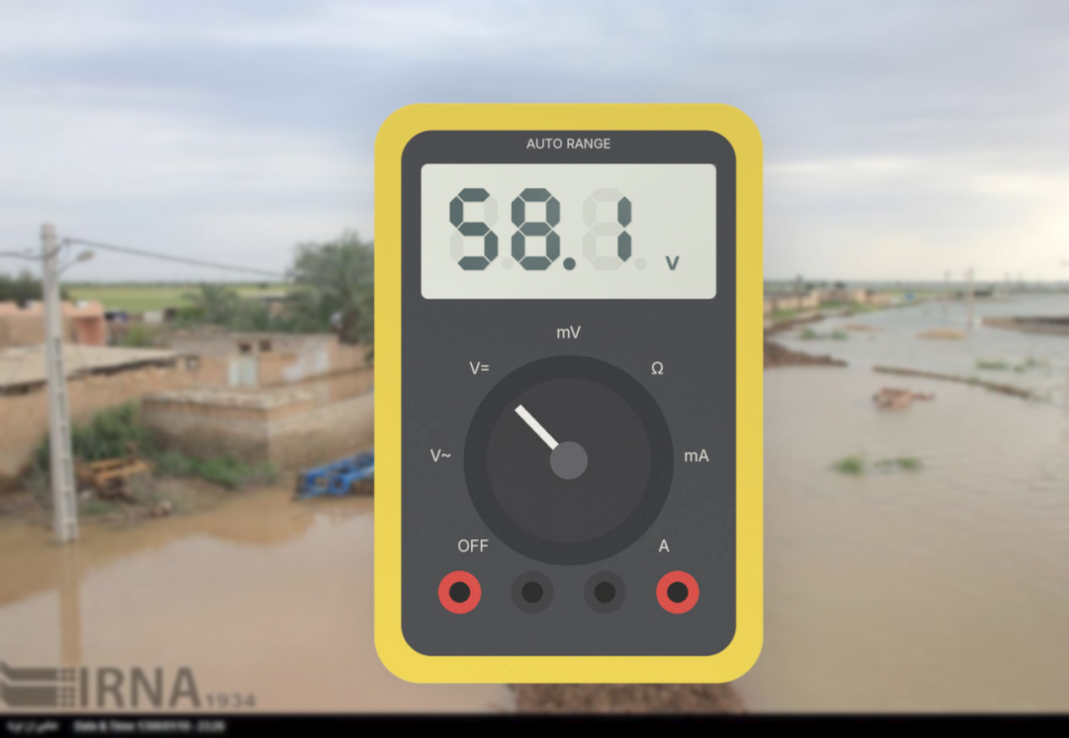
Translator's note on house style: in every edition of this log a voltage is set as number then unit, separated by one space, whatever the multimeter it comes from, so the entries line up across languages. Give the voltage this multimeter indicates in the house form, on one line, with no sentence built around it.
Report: 58.1 V
